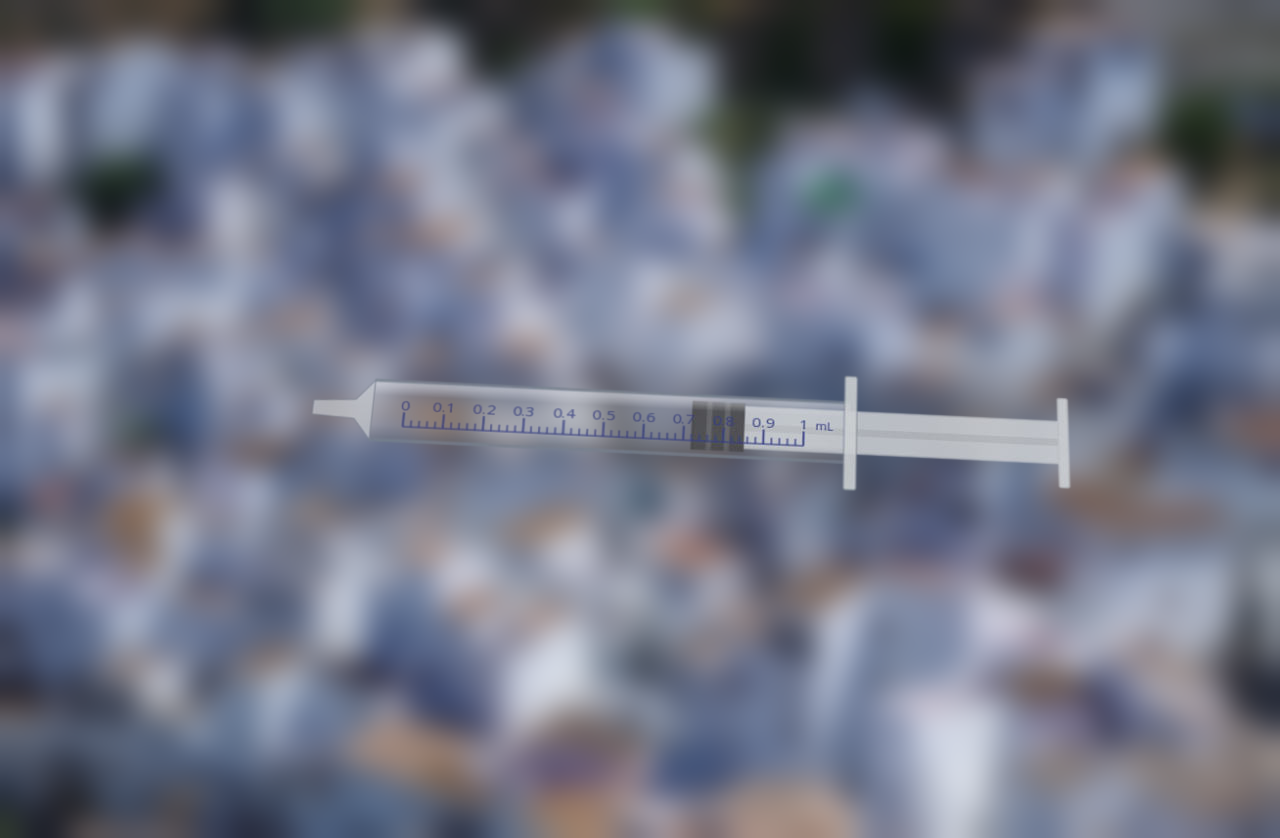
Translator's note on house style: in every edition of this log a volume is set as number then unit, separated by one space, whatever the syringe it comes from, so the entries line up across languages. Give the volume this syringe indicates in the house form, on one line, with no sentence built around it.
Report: 0.72 mL
